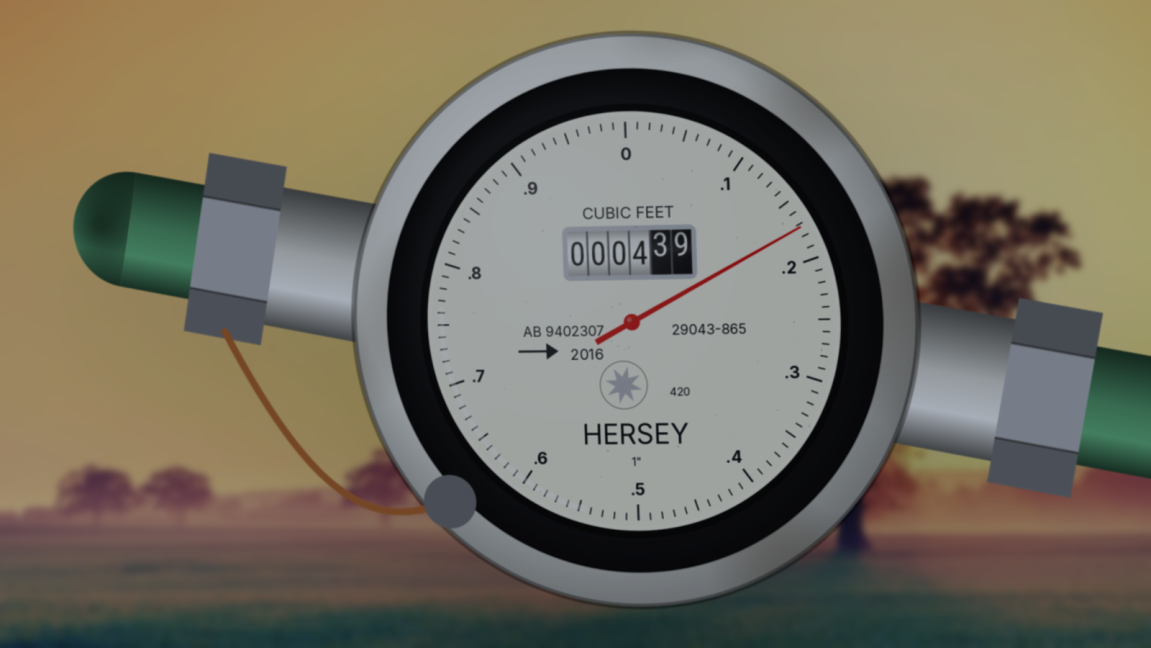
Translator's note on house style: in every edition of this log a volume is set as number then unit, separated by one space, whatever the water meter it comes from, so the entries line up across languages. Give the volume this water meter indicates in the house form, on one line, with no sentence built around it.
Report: 439.17 ft³
